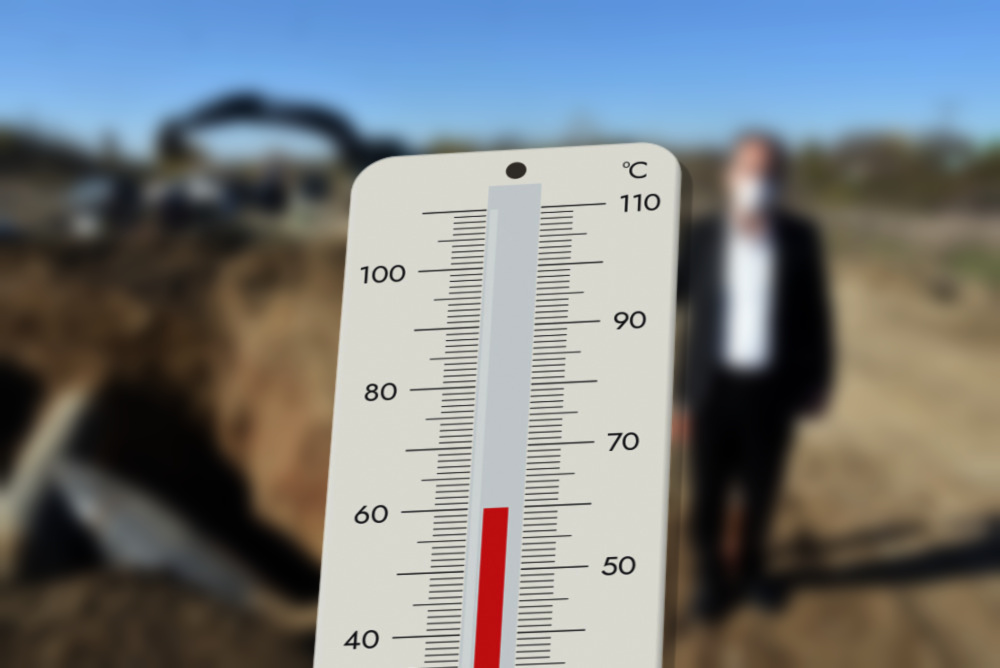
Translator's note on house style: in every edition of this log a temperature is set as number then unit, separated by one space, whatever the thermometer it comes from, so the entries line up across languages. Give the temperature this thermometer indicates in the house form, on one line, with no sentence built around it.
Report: 60 °C
